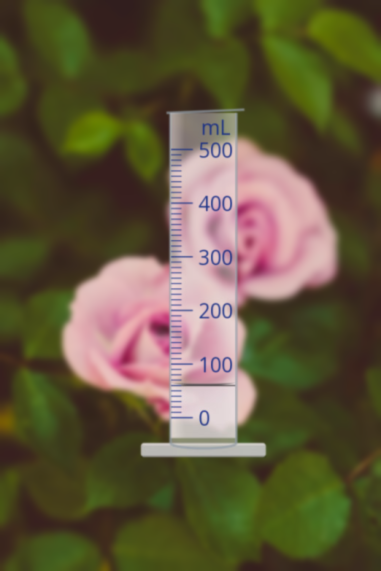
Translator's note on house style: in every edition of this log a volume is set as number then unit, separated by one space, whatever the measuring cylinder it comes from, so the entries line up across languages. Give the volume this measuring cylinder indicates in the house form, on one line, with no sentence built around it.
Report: 60 mL
